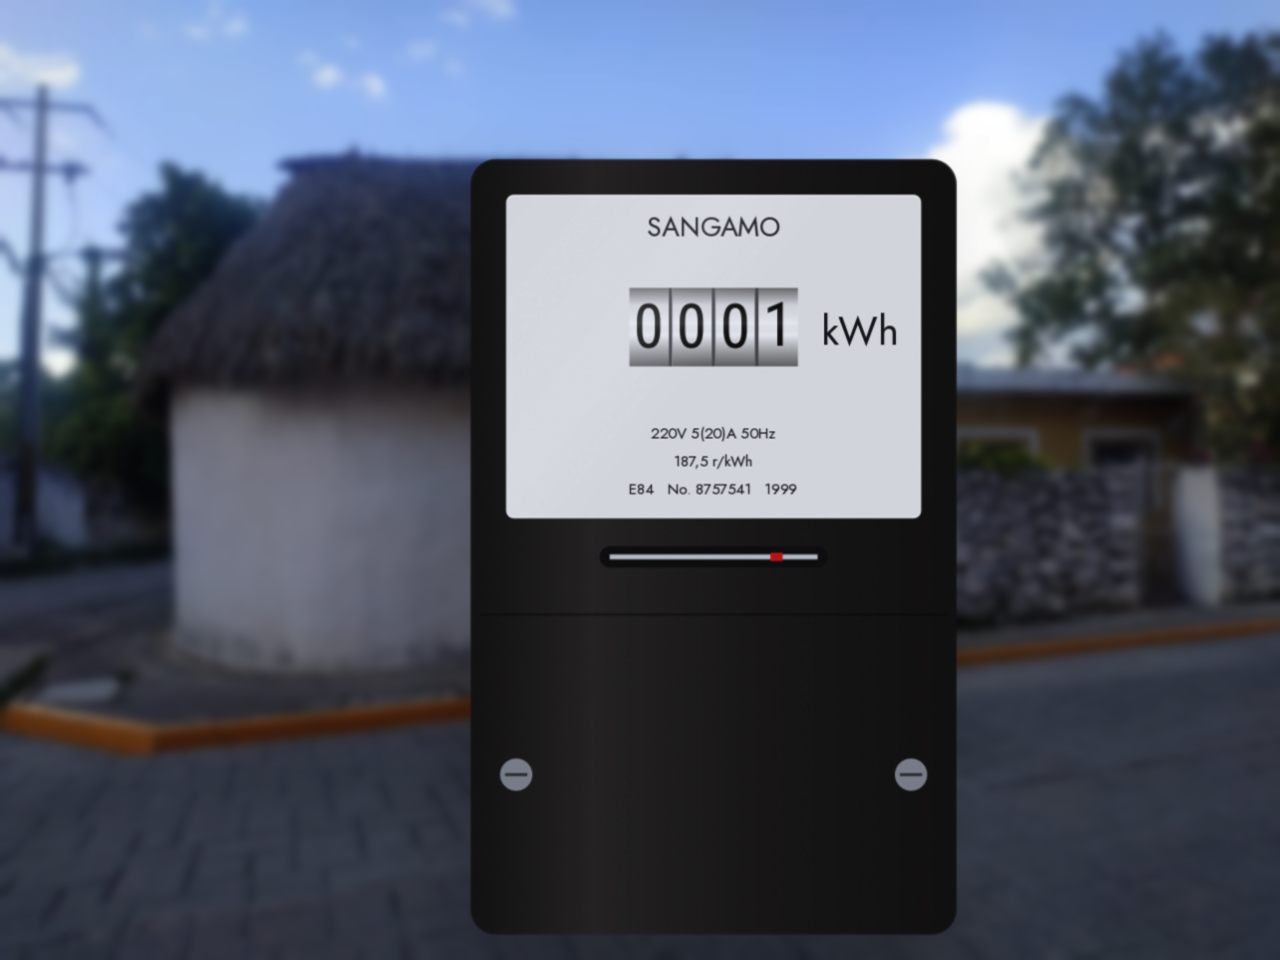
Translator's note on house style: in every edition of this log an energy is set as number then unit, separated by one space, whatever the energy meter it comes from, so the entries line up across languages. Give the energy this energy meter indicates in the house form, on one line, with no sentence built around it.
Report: 1 kWh
